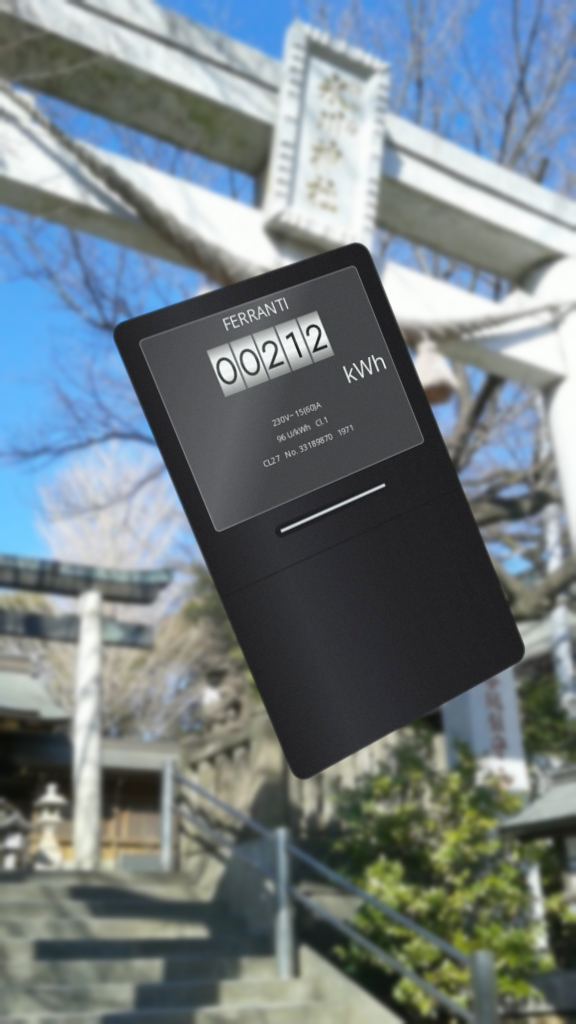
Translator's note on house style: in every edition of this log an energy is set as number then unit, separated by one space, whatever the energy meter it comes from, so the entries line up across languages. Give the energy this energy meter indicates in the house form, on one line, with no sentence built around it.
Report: 212 kWh
